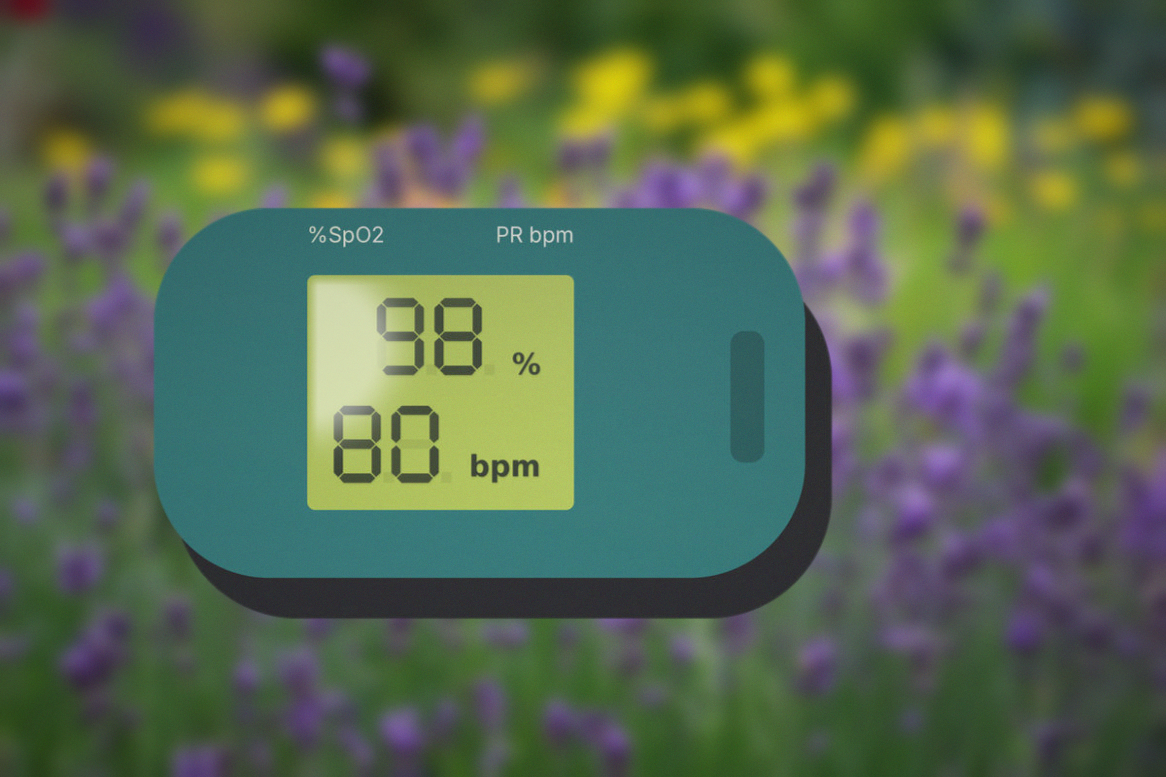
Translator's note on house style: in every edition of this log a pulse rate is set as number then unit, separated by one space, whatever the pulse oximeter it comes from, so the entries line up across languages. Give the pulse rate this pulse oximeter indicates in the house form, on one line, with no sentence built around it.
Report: 80 bpm
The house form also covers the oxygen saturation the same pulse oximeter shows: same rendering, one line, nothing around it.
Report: 98 %
